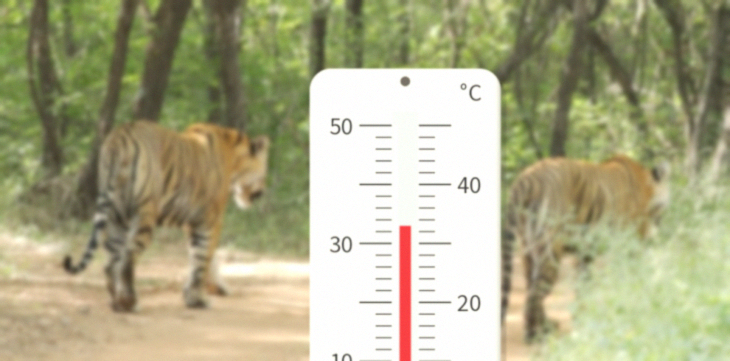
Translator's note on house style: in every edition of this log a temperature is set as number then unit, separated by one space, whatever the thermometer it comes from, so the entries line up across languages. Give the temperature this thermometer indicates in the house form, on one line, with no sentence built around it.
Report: 33 °C
